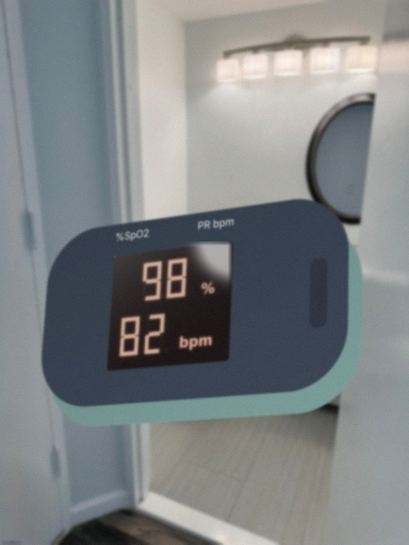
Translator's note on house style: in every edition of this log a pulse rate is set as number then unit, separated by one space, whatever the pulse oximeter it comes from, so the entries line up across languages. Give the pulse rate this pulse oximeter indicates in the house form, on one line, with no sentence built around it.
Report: 82 bpm
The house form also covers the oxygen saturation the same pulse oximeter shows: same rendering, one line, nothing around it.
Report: 98 %
